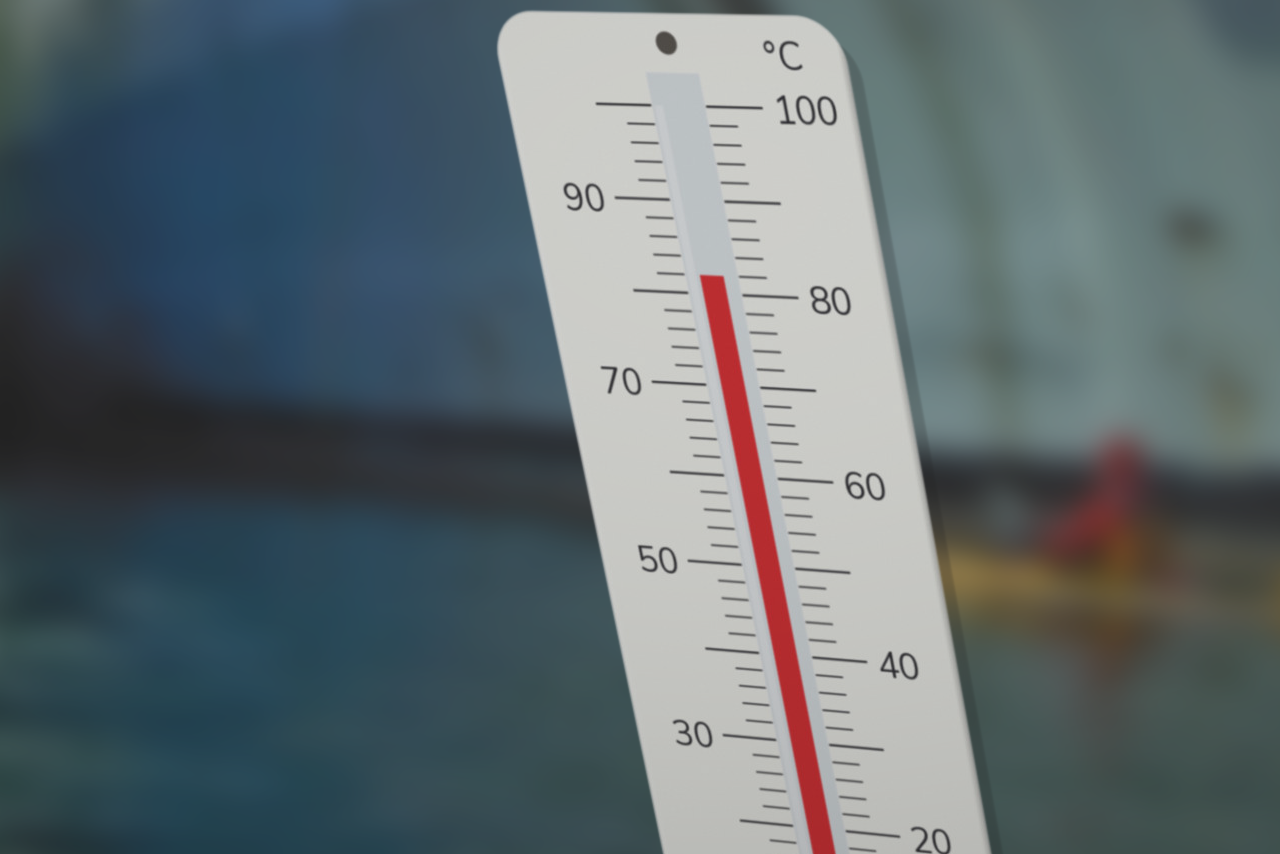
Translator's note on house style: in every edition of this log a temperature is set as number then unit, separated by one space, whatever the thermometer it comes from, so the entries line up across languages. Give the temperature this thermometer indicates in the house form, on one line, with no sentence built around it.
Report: 82 °C
